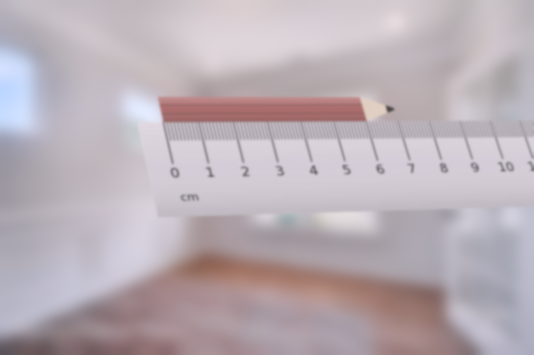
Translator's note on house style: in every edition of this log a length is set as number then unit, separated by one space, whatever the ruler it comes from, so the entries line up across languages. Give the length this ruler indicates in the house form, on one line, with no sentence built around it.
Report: 7 cm
